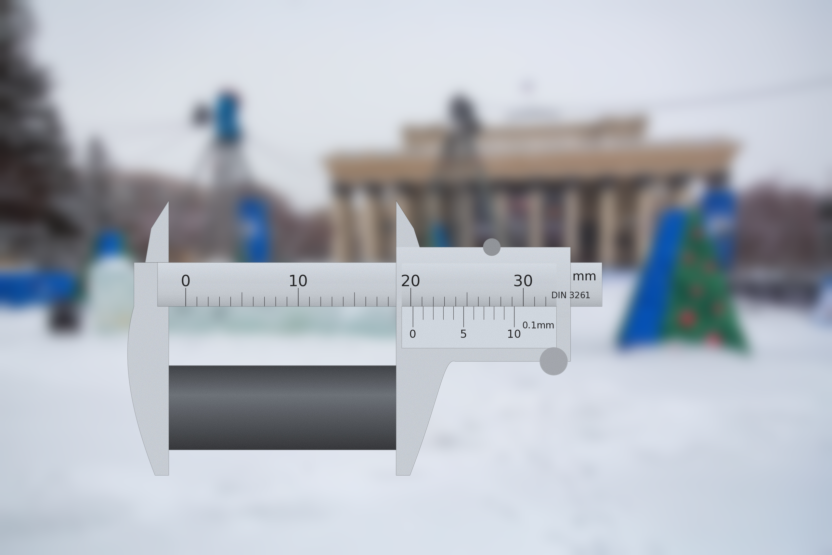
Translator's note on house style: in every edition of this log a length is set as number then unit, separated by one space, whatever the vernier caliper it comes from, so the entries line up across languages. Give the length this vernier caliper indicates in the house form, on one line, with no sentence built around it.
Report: 20.2 mm
